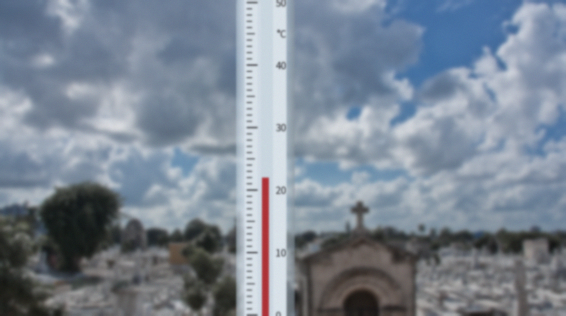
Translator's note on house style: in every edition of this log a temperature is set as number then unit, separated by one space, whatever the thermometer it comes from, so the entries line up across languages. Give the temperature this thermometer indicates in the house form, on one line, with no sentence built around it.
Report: 22 °C
